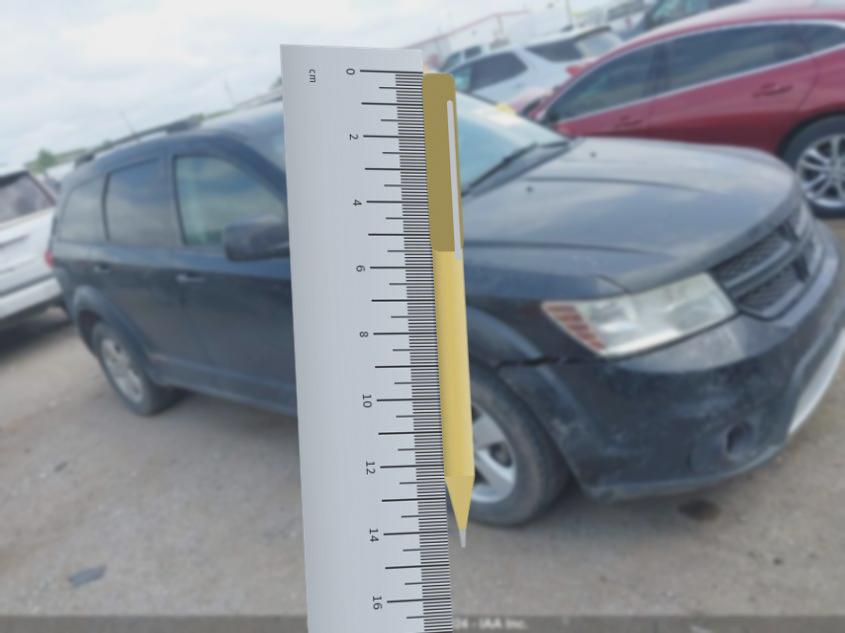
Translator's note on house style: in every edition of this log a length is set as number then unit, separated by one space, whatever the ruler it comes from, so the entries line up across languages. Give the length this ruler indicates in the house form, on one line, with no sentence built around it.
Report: 14.5 cm
